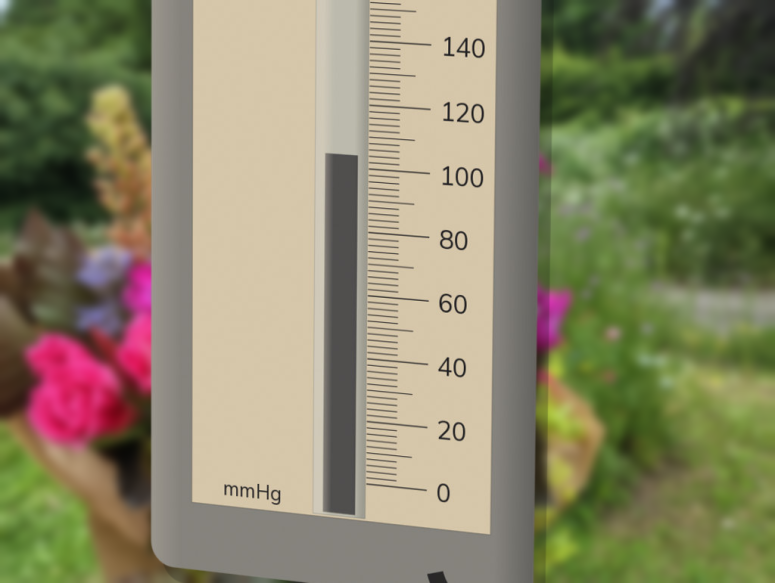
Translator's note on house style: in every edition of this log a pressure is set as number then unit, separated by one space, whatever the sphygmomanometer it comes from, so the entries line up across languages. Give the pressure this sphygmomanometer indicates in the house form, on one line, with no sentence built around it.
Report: 104 mmHg
